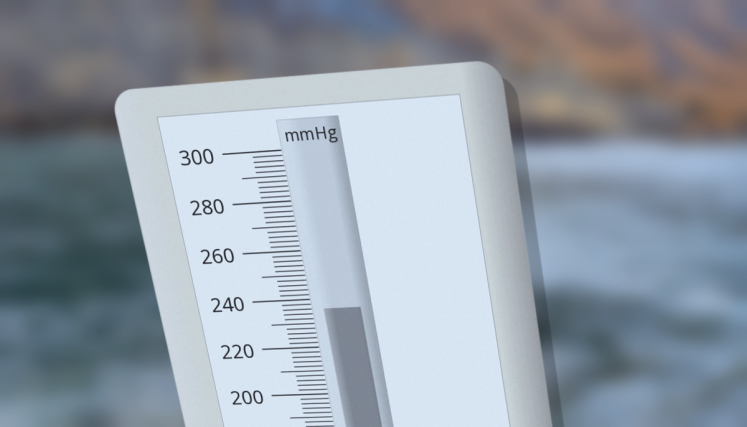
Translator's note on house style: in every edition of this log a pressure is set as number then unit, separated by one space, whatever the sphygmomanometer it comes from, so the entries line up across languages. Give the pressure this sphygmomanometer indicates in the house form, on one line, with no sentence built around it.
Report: 236 mmHg
